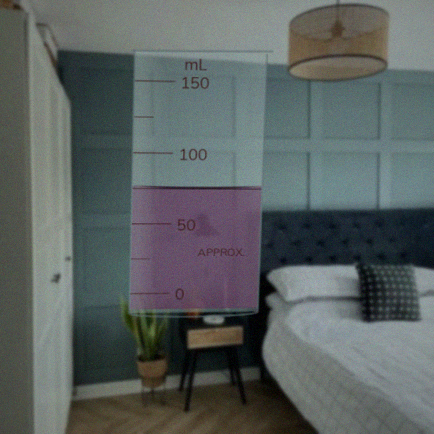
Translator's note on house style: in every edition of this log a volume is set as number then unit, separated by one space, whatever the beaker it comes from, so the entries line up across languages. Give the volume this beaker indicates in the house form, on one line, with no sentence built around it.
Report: 75 mL
